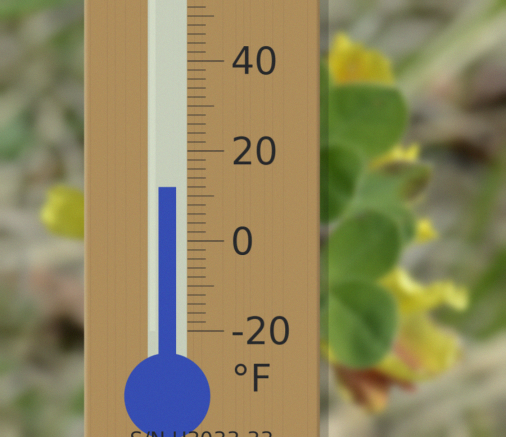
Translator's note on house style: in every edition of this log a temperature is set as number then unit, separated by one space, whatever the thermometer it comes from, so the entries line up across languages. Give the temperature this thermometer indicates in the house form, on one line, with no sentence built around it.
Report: 12 °F
